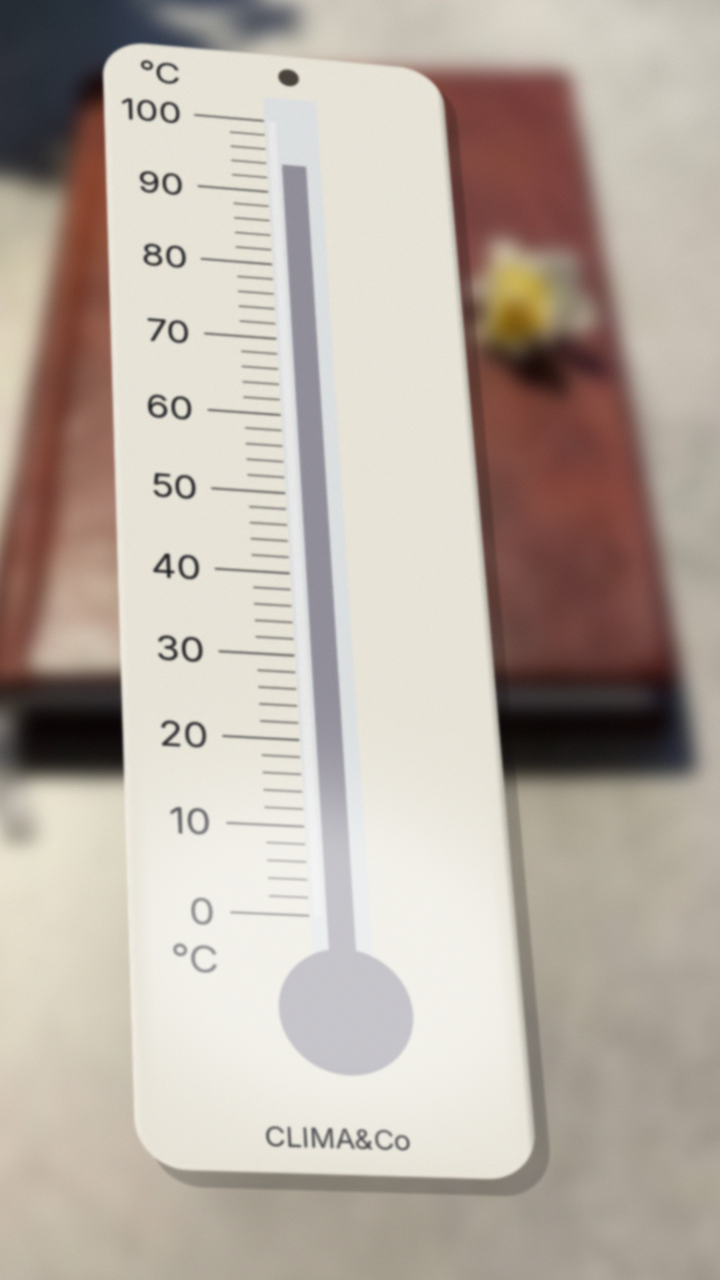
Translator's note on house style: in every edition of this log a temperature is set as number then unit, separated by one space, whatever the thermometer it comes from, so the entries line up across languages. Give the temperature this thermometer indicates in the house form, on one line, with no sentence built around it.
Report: 94 °C
